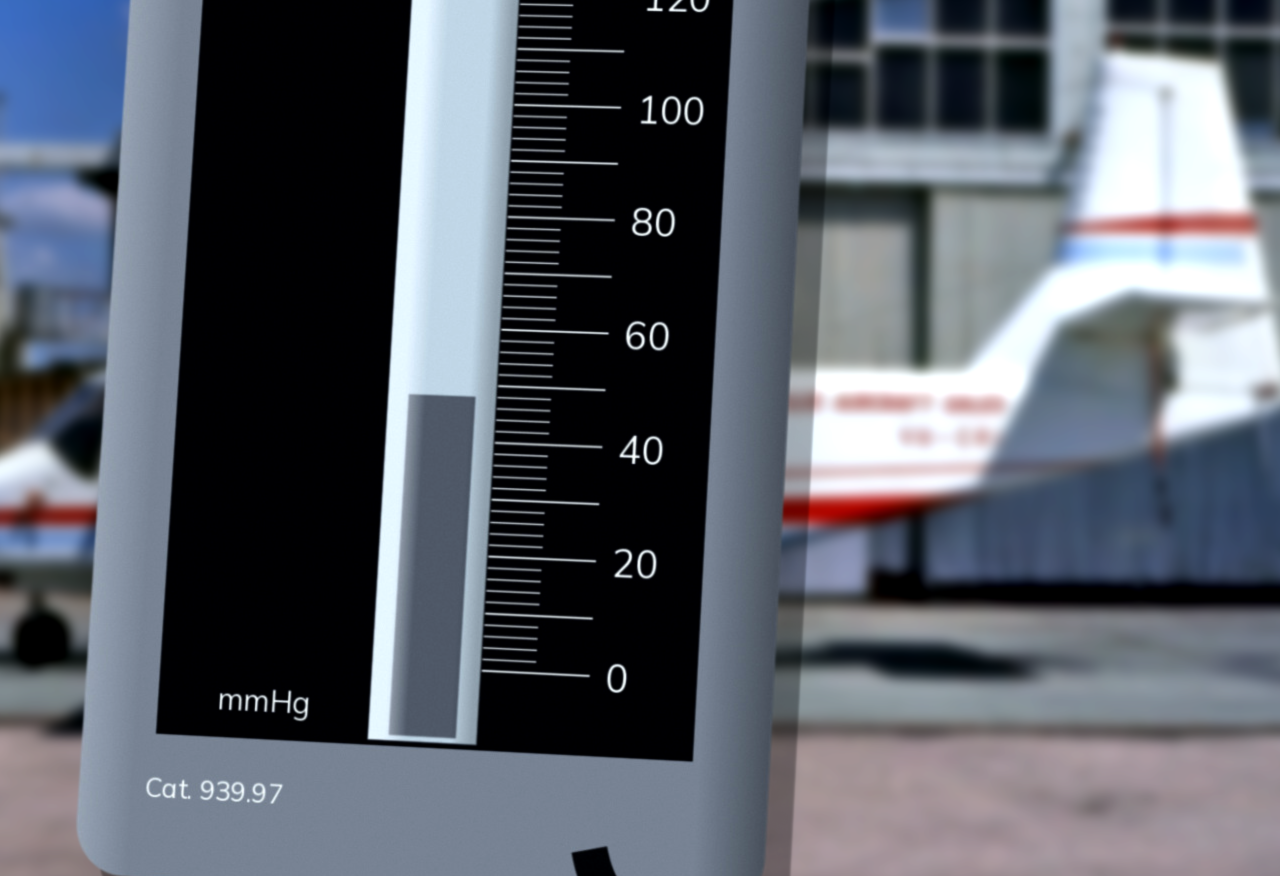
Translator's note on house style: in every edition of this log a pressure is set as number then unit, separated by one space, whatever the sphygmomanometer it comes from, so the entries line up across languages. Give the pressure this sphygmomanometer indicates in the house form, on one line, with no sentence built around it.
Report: 48 mmHg
